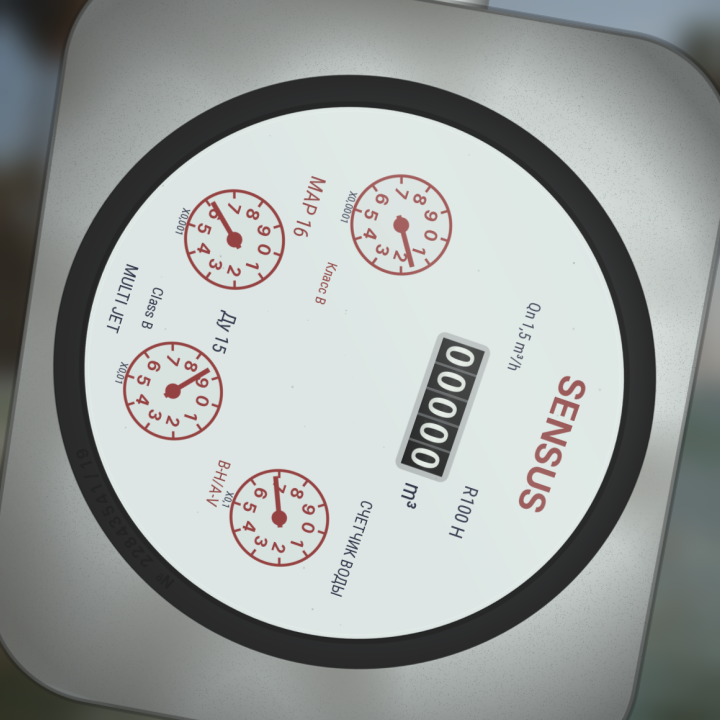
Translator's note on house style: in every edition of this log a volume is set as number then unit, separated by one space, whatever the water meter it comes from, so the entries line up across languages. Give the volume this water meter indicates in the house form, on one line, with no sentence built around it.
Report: 0.6861 m³
